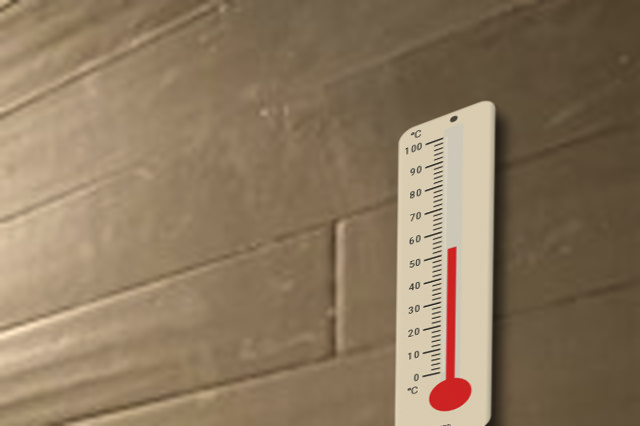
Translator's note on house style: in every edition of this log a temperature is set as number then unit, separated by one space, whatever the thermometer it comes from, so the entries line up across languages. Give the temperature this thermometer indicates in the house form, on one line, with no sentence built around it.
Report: 52 °C
